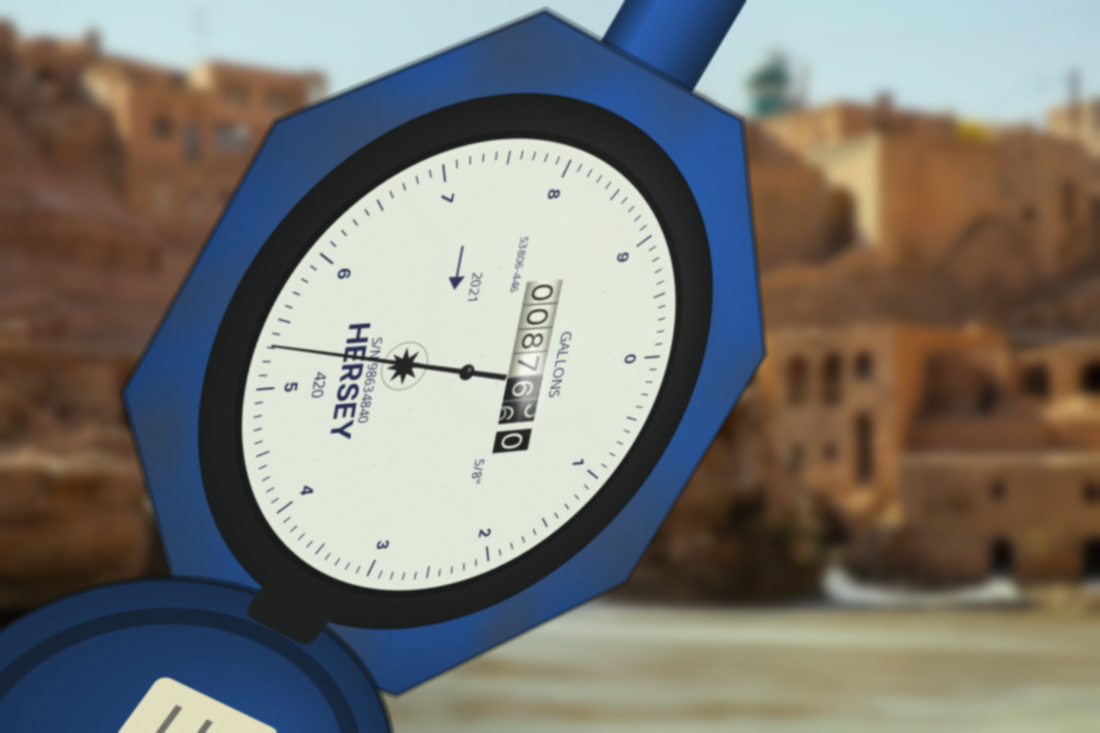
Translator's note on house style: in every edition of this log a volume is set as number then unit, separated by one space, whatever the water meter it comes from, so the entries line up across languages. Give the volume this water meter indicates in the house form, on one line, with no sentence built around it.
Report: 87655.3 gal
